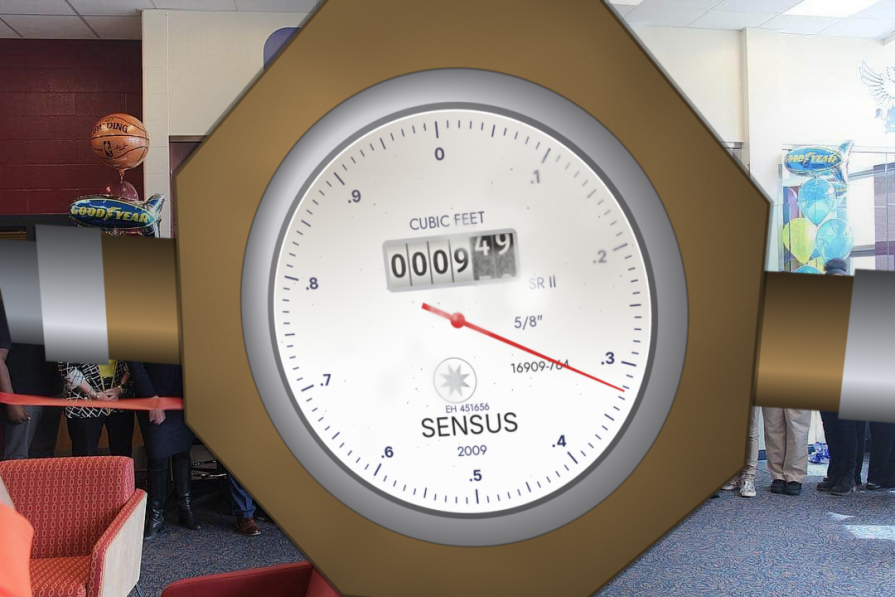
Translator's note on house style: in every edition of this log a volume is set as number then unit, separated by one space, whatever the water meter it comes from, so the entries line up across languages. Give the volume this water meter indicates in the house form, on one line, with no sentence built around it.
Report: 949.32 ft³
